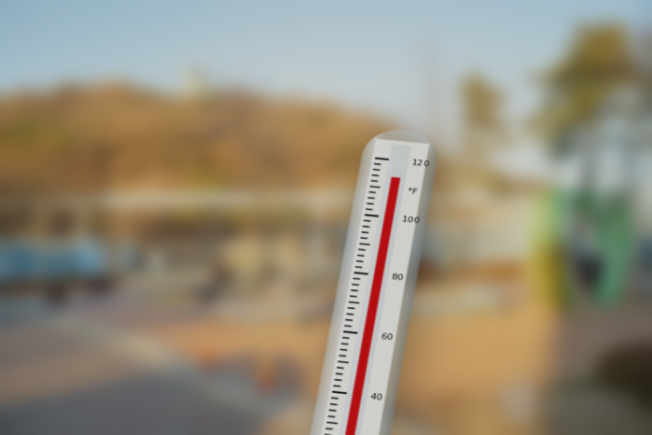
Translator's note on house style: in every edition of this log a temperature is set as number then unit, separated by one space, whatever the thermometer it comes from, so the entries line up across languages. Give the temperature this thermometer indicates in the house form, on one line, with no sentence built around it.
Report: 114 °F
